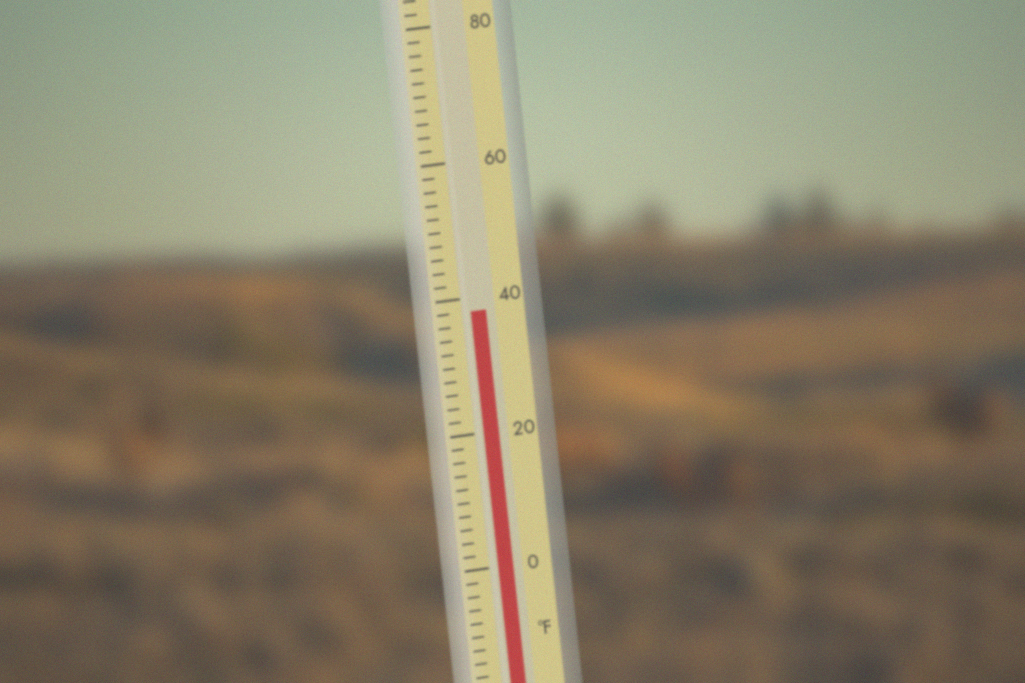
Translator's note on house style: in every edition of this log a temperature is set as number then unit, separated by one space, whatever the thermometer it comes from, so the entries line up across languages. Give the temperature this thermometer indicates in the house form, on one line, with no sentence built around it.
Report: 38 °F
